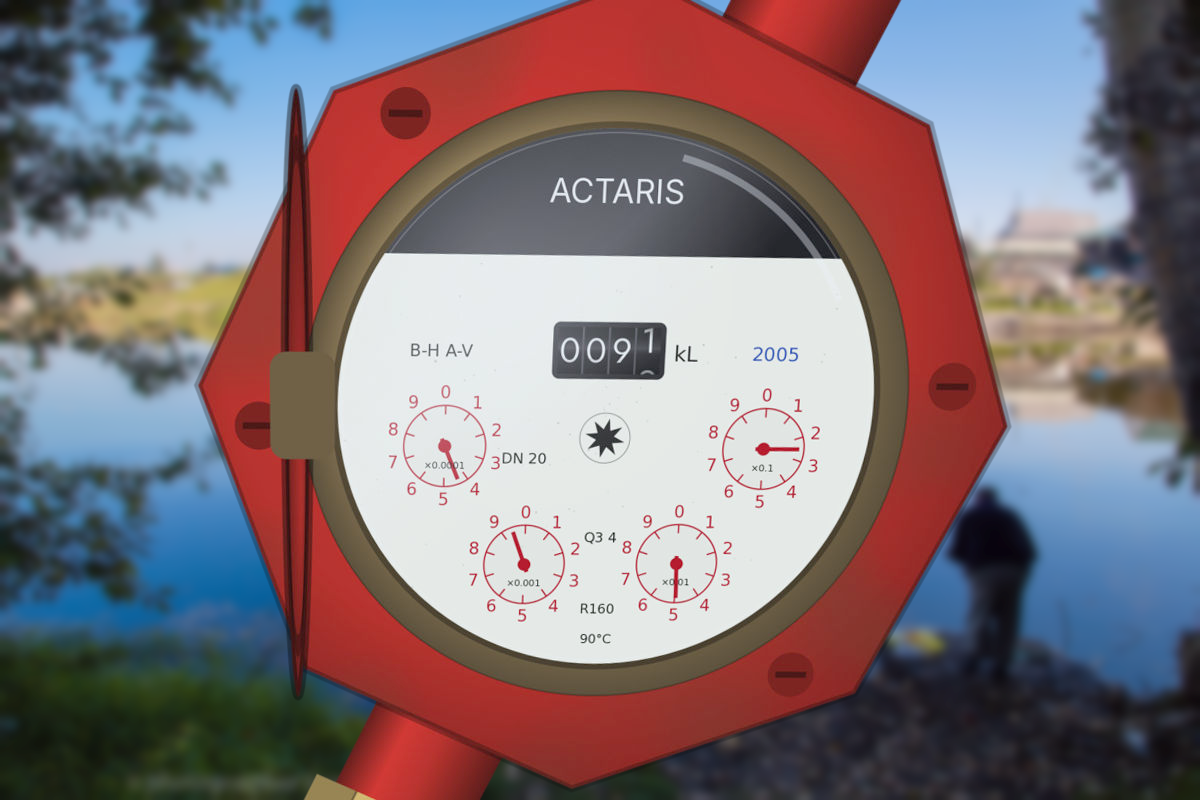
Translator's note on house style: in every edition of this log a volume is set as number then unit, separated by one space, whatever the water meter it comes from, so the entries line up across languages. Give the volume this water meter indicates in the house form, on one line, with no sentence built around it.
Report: 91.2494 kL
